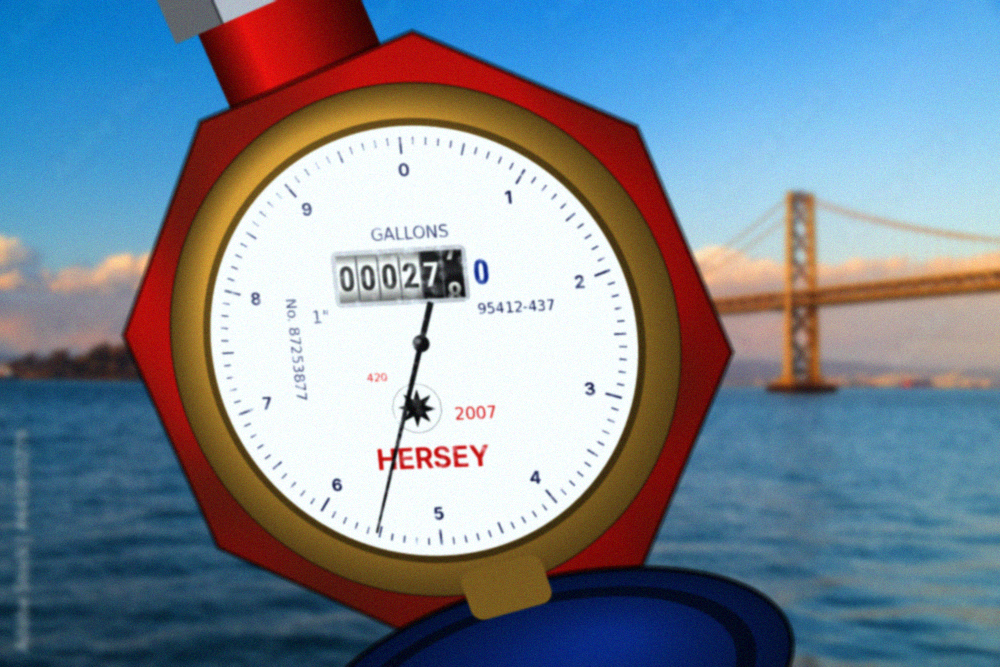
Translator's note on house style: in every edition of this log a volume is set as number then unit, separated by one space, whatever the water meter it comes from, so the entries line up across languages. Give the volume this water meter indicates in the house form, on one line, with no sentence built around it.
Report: 2775.5 gal
